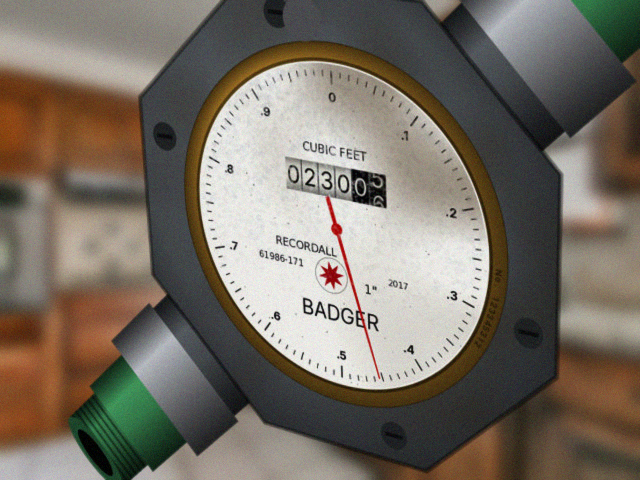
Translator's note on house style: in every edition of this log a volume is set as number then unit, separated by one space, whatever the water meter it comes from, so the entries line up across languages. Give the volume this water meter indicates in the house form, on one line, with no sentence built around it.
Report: 23005.45 ft³
